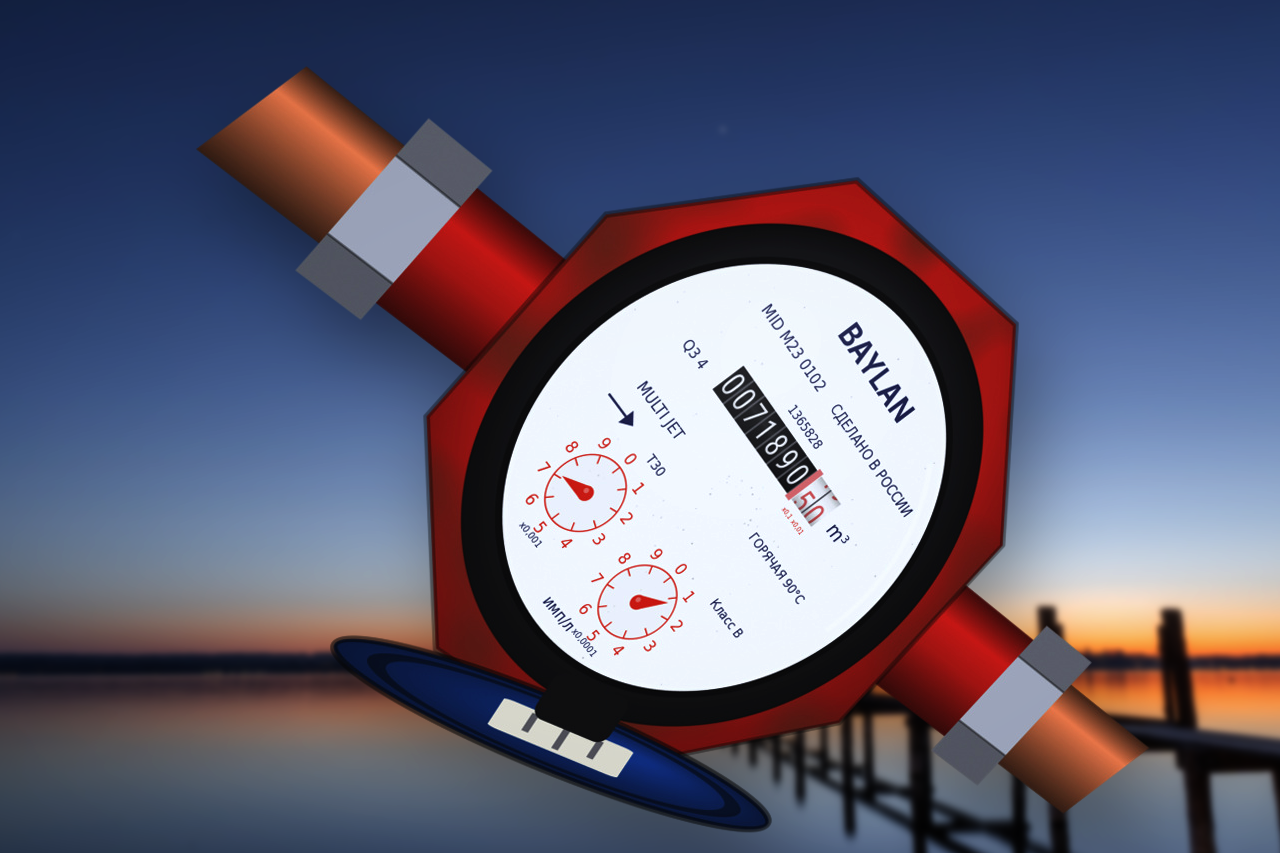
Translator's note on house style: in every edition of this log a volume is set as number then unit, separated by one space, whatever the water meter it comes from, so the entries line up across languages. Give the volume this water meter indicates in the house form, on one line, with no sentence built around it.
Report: 71890.4971 m³
